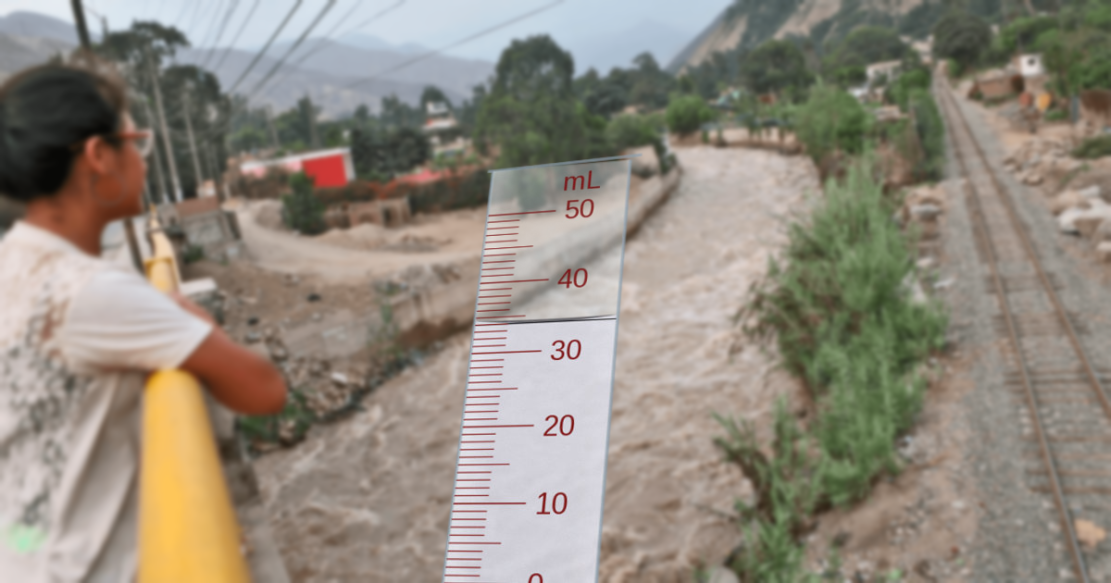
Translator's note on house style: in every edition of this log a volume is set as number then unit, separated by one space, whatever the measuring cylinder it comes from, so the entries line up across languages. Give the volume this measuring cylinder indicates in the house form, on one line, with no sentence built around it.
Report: 34 mL
